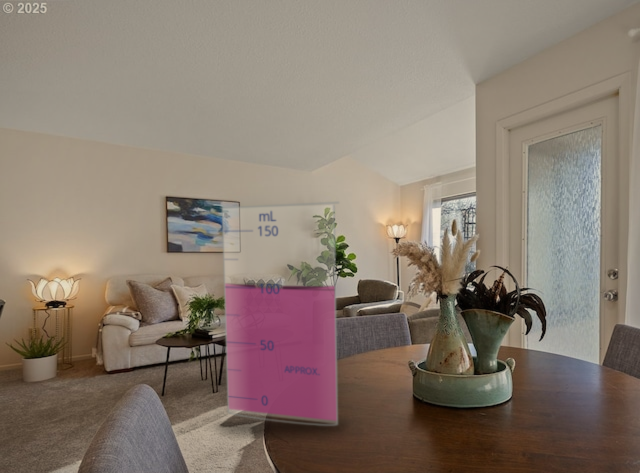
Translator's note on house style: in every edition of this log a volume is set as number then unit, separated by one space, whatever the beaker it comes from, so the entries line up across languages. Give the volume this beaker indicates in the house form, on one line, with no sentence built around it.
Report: 100 mL
